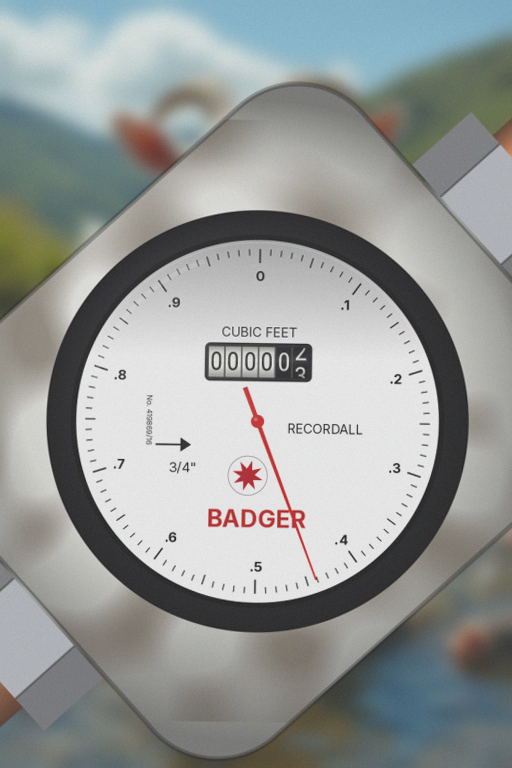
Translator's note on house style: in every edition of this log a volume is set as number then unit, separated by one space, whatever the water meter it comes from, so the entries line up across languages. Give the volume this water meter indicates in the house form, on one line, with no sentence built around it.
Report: 2.44 ft³
